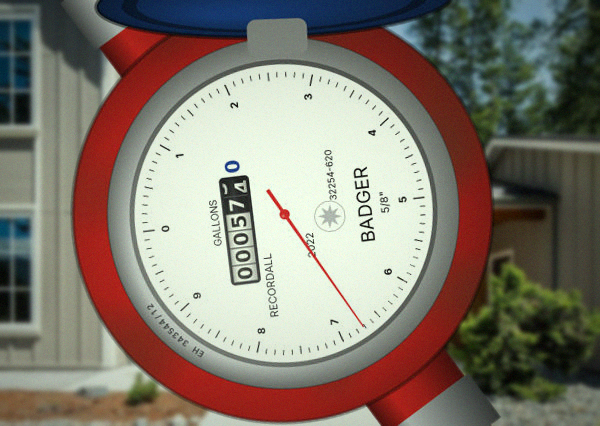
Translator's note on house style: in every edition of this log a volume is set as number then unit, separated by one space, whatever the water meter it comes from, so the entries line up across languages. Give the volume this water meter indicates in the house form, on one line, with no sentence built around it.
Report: 5736.7 gal
